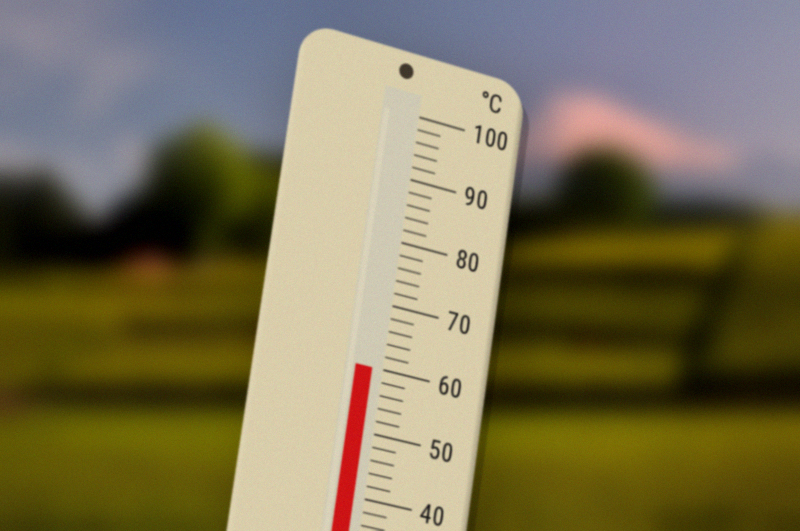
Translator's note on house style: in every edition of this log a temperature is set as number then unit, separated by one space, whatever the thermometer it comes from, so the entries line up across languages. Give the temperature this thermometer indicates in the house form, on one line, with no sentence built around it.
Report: 60 °C
